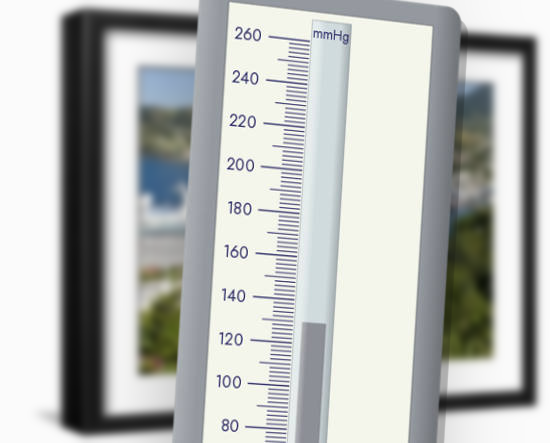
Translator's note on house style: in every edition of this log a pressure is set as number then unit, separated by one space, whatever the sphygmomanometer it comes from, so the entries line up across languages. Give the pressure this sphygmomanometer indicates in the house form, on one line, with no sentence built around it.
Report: 130 mmHg
